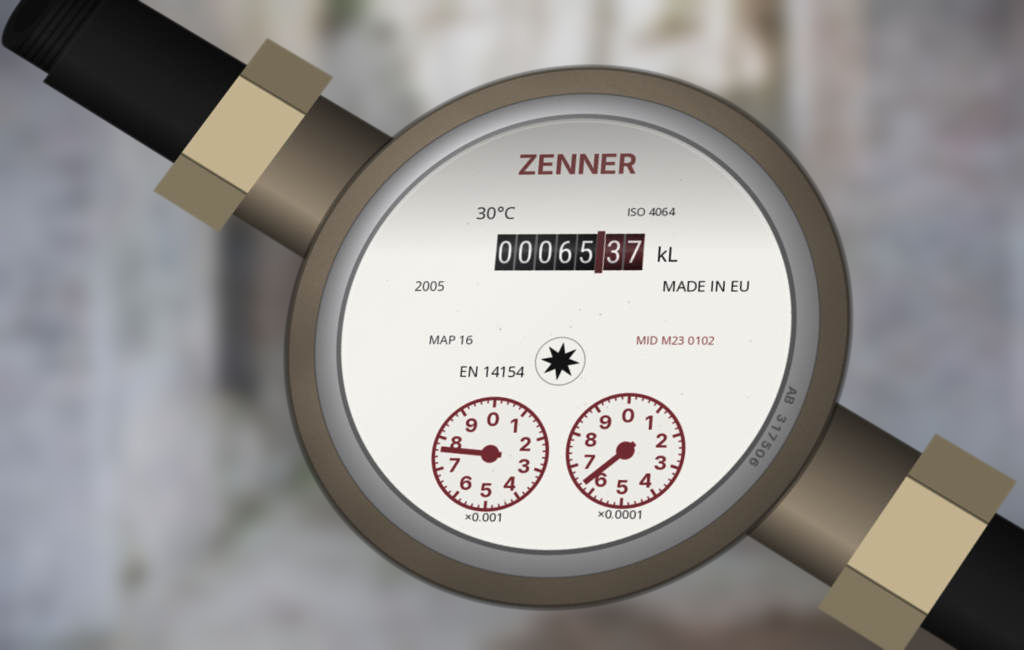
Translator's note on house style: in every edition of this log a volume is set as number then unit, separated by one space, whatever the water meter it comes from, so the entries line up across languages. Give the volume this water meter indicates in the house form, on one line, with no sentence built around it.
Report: 65.3776 kL
